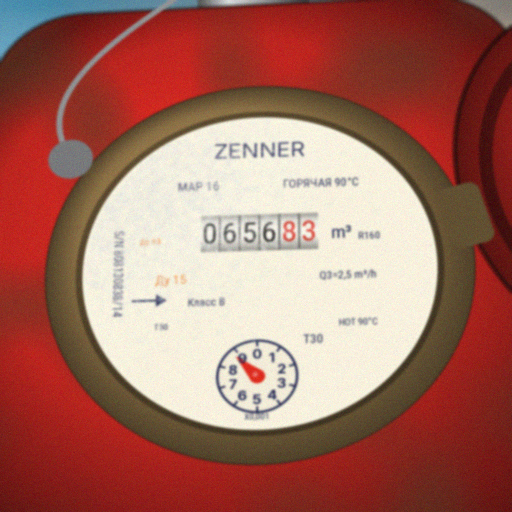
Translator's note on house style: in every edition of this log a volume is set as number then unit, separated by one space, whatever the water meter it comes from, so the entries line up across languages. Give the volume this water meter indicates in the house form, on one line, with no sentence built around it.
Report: 656.838 m³
